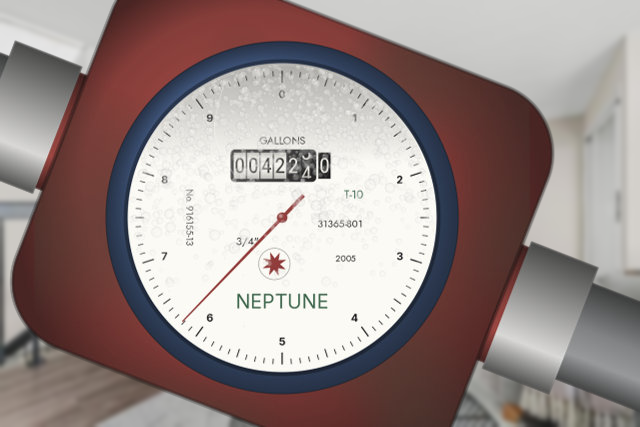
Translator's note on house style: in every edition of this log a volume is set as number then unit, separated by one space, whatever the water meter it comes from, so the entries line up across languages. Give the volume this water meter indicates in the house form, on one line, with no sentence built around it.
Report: 42236.2 gal
